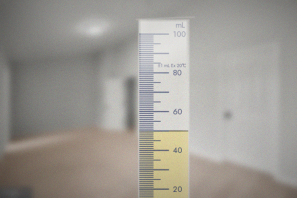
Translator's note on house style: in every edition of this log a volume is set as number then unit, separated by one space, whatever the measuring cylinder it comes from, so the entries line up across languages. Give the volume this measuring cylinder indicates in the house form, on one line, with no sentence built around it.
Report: 50 mL
